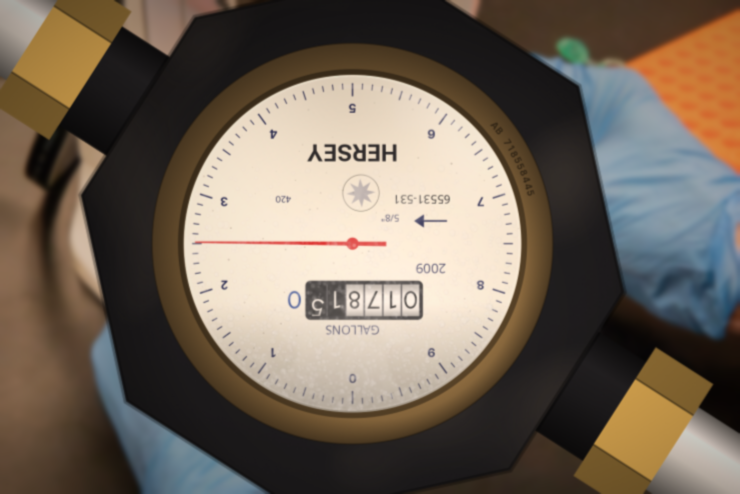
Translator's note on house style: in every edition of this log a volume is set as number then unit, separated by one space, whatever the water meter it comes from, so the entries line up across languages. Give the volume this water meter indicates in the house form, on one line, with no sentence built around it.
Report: 178152.5 gal
